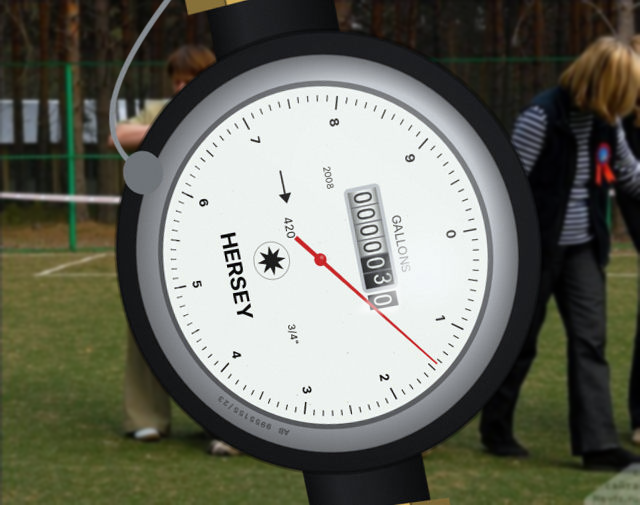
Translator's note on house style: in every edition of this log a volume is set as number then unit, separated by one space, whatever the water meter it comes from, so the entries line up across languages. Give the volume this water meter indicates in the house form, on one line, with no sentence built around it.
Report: 31.4 gal
